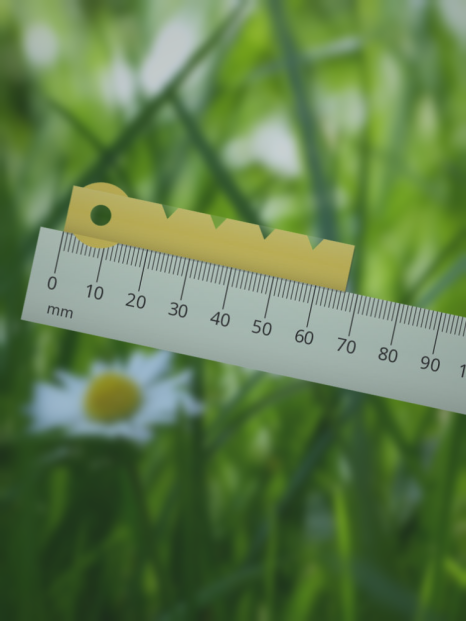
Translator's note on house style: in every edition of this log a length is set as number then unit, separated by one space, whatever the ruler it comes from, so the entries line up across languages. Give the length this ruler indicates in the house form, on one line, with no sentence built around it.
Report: 67 mm
